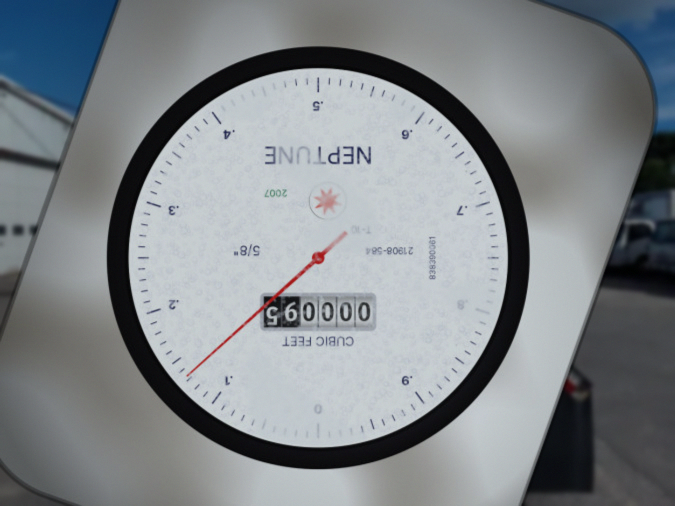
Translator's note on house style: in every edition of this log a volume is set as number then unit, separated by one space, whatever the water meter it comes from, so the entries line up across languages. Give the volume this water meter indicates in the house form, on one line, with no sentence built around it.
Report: 95.13 ft³
